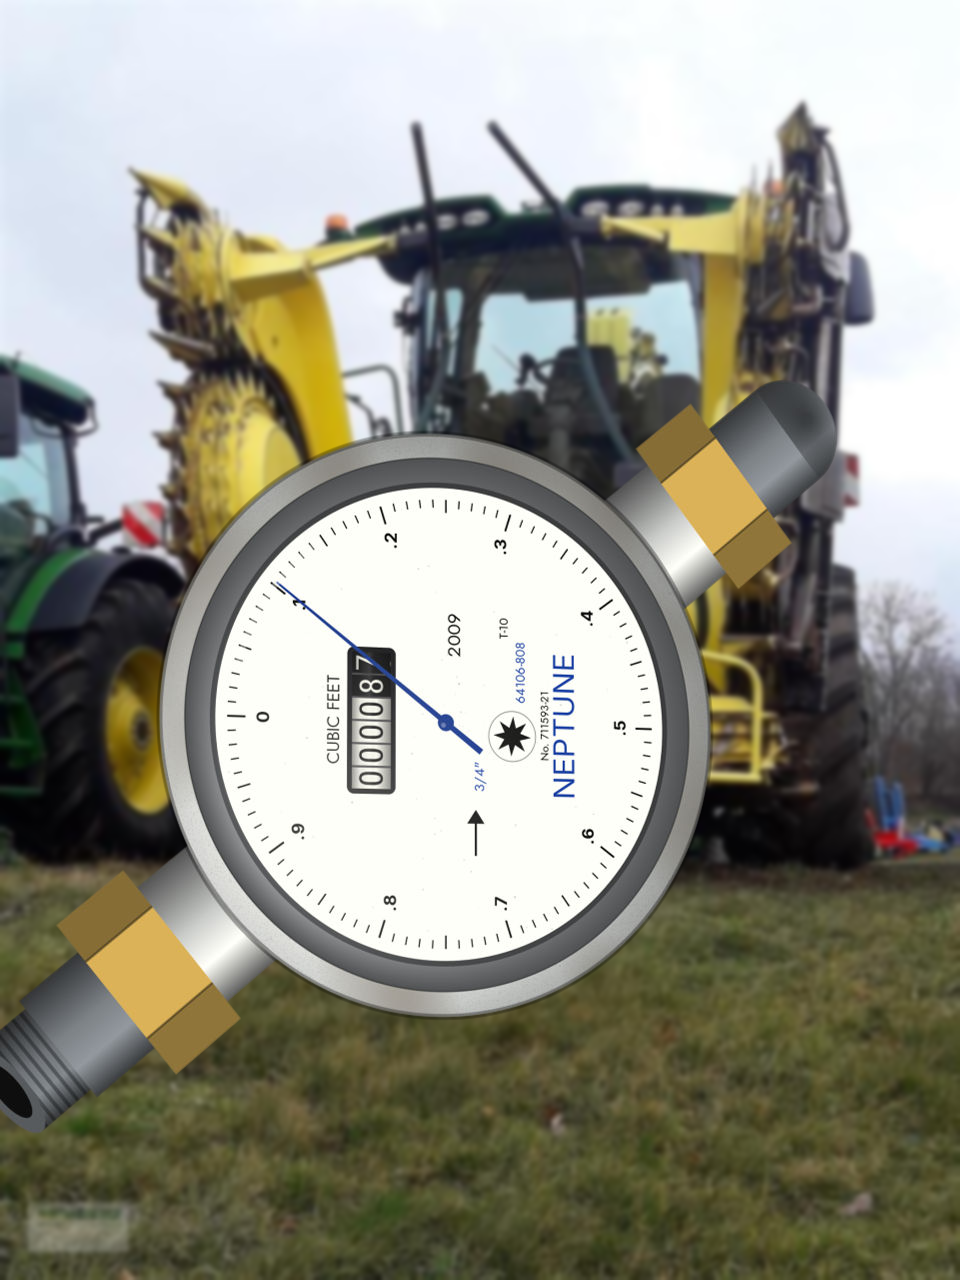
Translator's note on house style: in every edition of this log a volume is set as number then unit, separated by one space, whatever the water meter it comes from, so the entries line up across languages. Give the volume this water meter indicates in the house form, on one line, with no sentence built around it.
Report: 87.10 ft³
